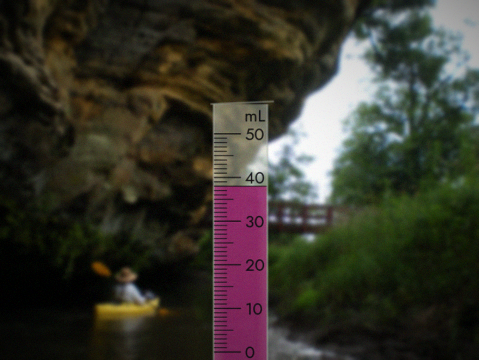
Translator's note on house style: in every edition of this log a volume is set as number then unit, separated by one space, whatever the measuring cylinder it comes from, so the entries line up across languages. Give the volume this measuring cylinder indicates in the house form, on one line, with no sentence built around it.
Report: 38 mL
